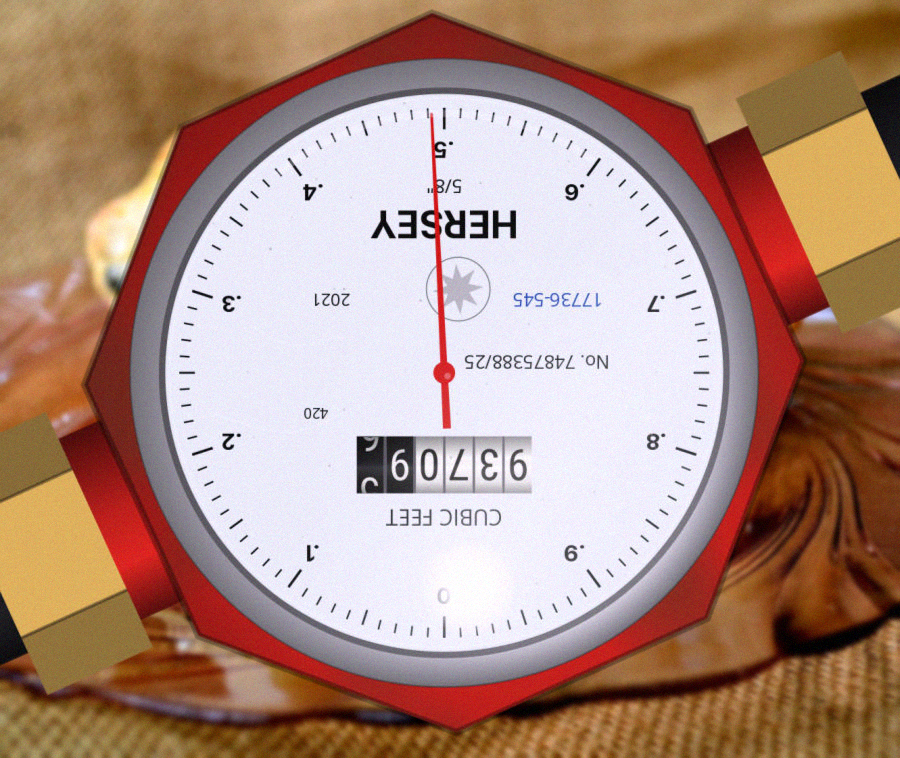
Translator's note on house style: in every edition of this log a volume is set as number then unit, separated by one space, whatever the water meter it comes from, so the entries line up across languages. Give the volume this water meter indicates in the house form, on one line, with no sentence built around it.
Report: 937095.49 ft³
